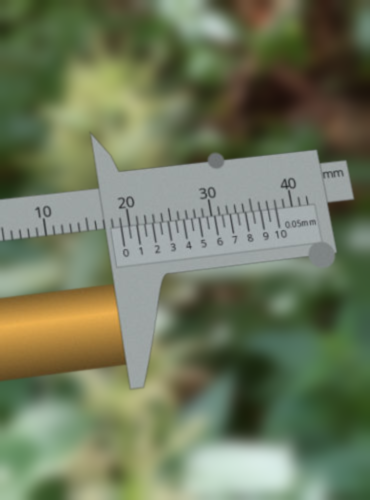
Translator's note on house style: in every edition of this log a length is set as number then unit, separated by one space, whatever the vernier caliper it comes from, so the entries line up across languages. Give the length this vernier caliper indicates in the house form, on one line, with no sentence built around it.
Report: 19.0 mm
